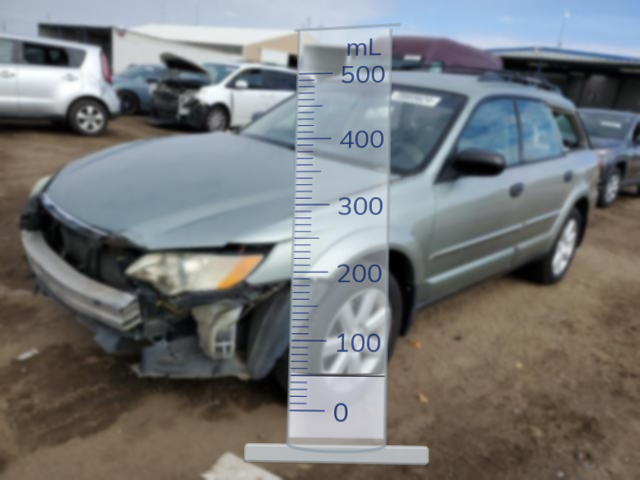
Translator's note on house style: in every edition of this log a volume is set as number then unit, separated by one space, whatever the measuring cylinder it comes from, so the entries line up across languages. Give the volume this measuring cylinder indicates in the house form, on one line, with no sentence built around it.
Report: 50 mL
